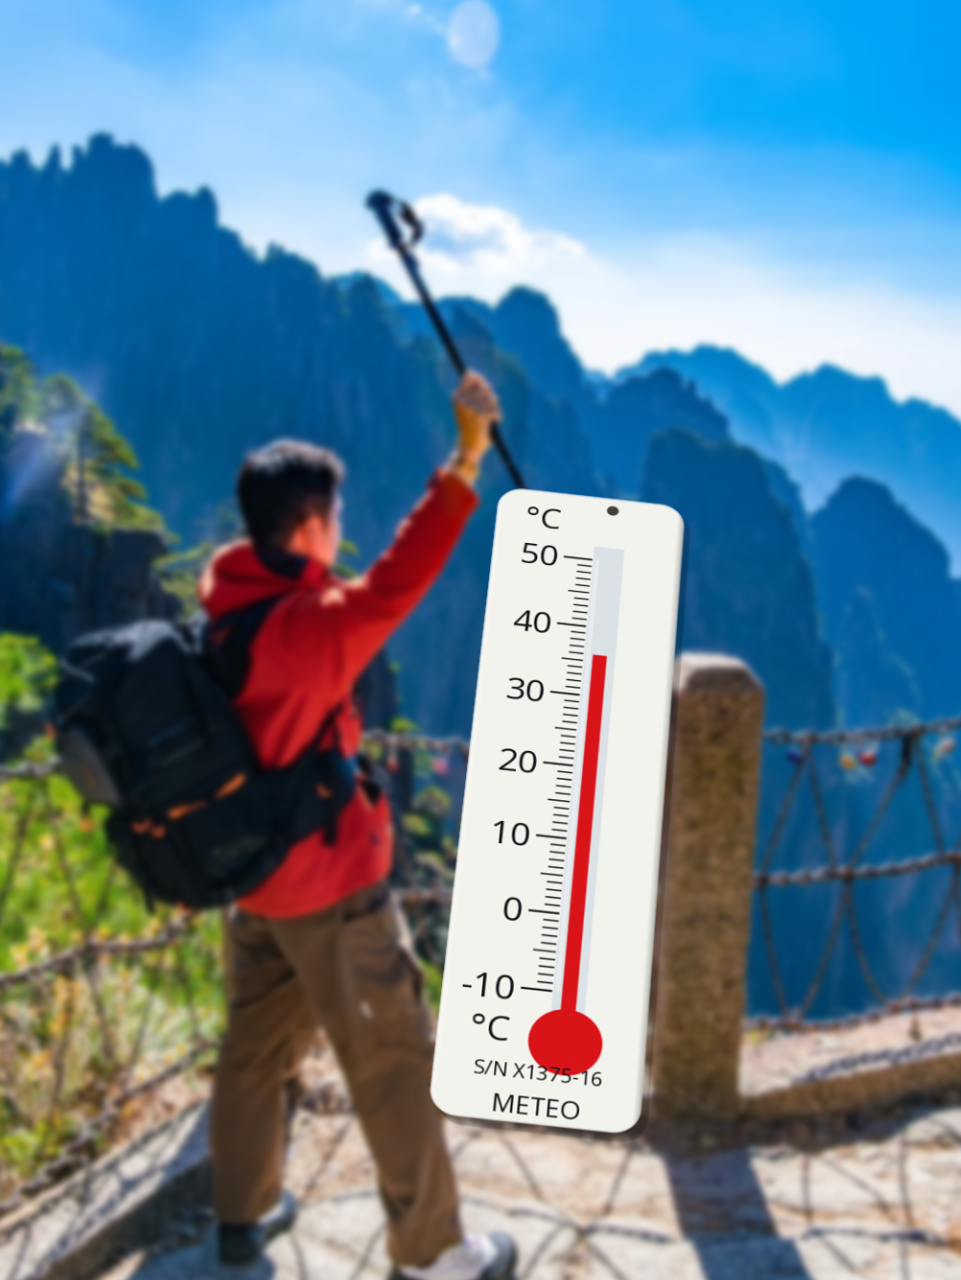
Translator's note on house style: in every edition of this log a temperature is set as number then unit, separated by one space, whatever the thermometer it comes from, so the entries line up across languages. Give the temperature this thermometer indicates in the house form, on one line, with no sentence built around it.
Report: 36 °C
